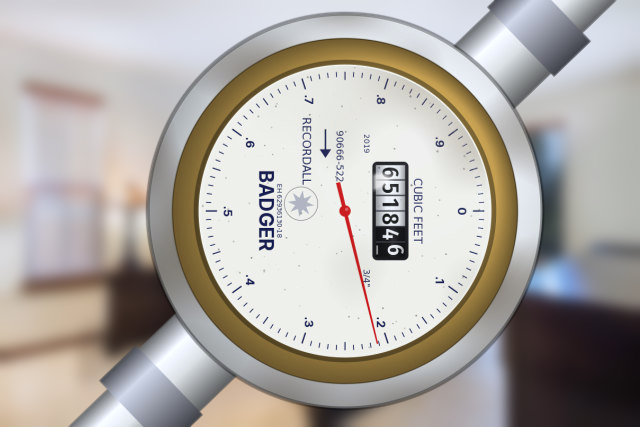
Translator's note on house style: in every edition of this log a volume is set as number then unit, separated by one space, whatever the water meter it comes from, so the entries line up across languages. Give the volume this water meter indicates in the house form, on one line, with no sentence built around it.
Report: 651846.21 ft³
